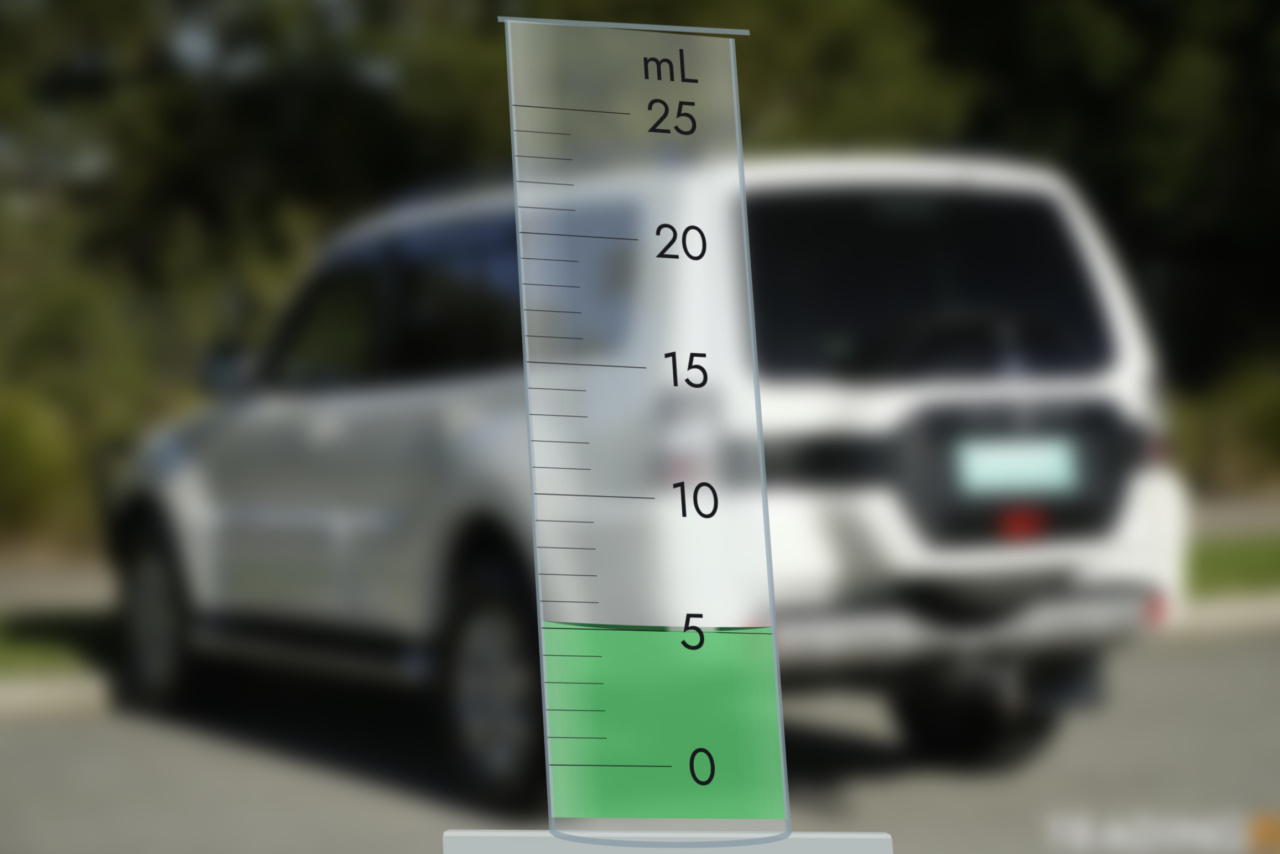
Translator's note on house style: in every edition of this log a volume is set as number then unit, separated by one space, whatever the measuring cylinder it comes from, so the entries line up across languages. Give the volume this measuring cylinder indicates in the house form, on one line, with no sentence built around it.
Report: 5 mL
